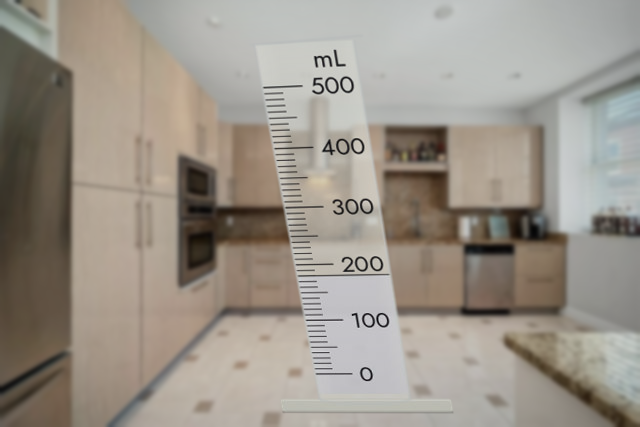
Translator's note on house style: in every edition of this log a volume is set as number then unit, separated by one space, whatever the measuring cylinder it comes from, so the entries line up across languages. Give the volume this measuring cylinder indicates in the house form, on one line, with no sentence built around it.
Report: 180 mL
